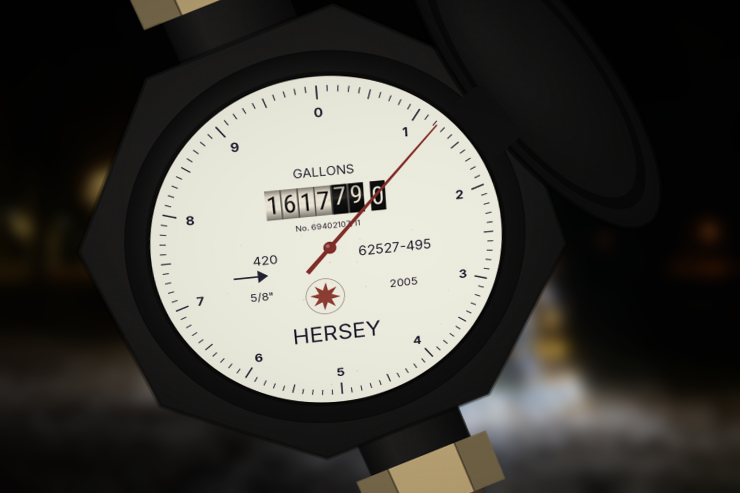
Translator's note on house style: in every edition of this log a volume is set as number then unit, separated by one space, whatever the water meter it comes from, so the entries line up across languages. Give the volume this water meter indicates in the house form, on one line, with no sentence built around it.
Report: 1617791.2 gal
